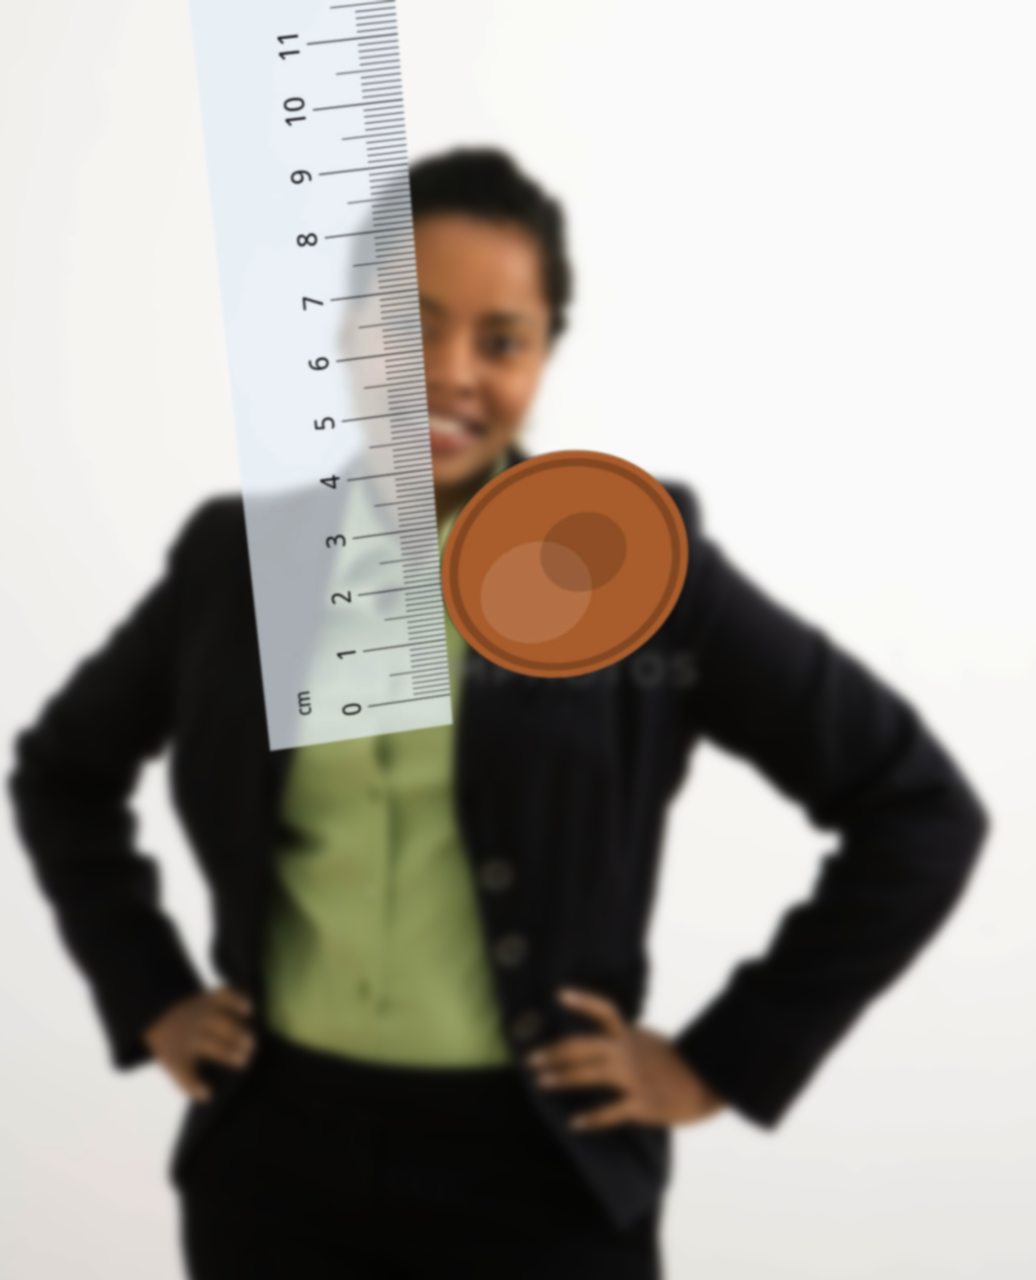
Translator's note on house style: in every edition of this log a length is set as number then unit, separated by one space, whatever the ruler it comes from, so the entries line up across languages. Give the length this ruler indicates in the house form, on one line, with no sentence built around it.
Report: 4 cm
